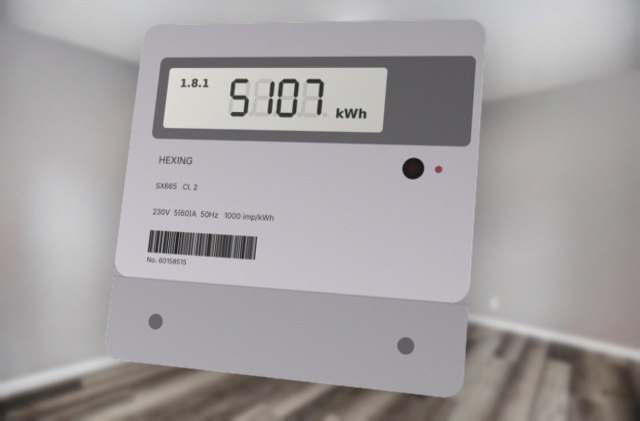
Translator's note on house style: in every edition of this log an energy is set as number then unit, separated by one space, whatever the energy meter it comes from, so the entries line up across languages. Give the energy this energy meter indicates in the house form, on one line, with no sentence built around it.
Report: 5107 kWh
